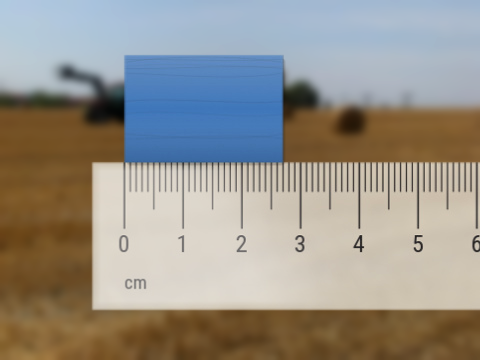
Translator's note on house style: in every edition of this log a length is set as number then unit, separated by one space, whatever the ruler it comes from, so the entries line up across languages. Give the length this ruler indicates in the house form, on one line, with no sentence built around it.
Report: 2.7 cm
